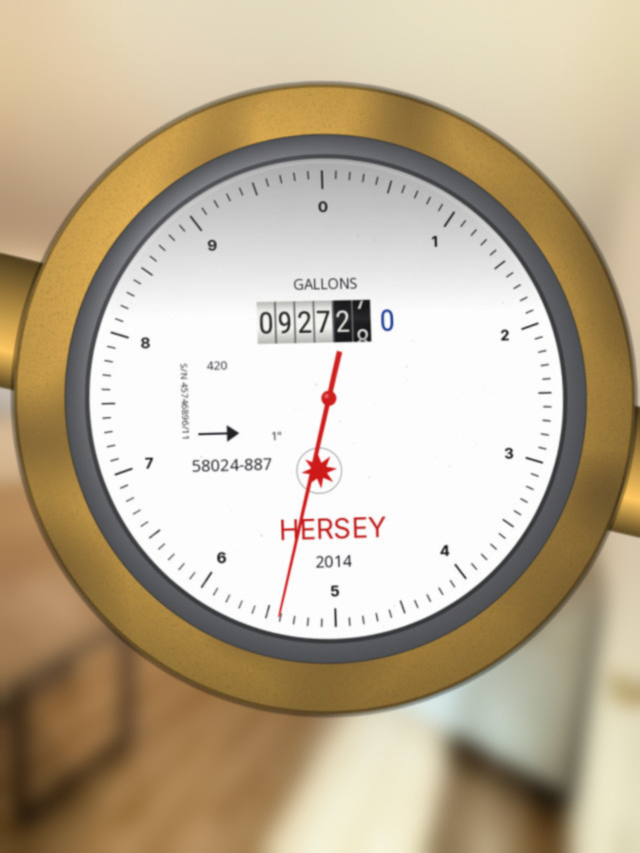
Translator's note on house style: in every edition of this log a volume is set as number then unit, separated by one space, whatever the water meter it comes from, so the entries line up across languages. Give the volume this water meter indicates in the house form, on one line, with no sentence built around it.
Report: 927275.4 gal
